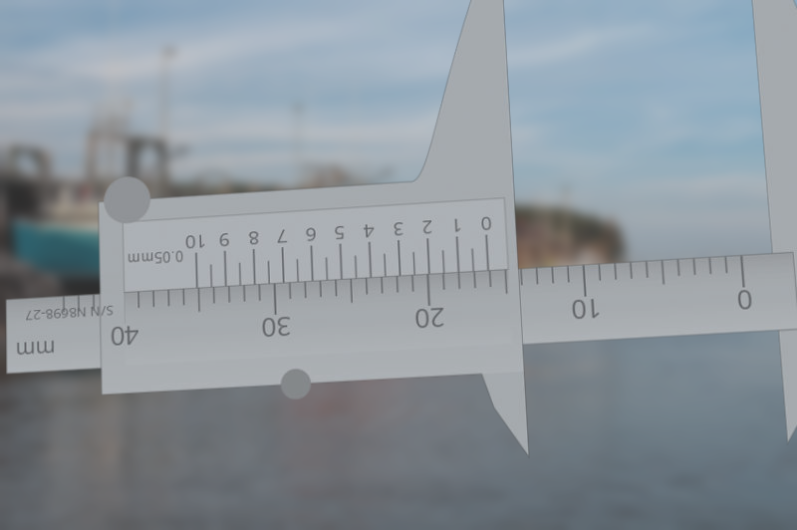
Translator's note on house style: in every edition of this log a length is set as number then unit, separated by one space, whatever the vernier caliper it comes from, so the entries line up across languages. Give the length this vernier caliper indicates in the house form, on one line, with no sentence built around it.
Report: 16.1 mm
